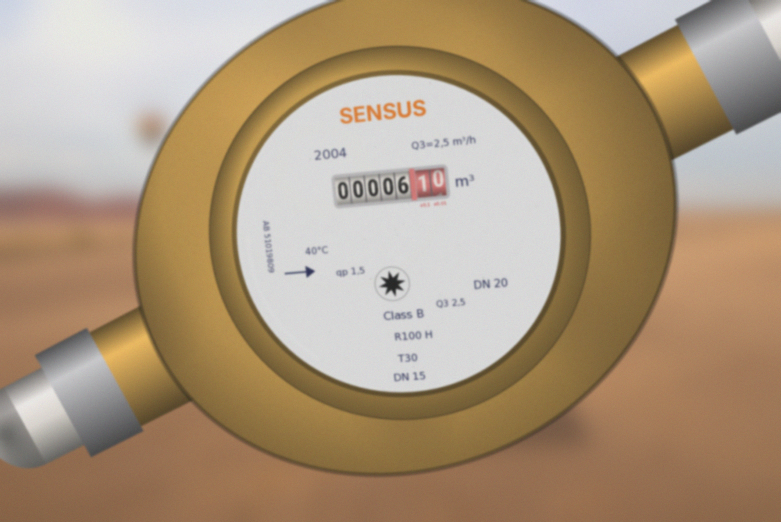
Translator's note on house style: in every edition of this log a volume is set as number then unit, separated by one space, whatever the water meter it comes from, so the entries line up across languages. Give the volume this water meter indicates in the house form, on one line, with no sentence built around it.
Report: 6.10 m³
